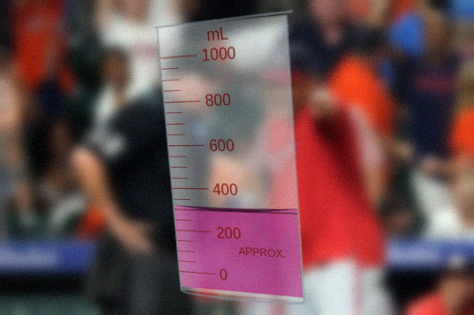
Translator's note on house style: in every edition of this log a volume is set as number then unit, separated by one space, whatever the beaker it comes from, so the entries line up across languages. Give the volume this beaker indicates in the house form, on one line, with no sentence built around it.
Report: 300 mL
